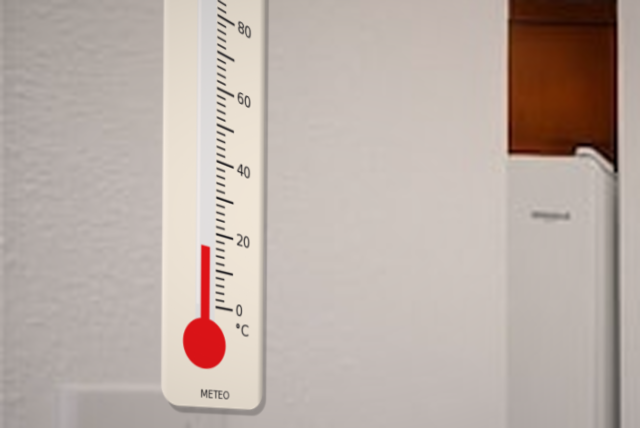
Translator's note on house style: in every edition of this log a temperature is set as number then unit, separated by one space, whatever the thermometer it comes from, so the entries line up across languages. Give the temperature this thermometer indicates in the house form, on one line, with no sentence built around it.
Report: 16 °C
